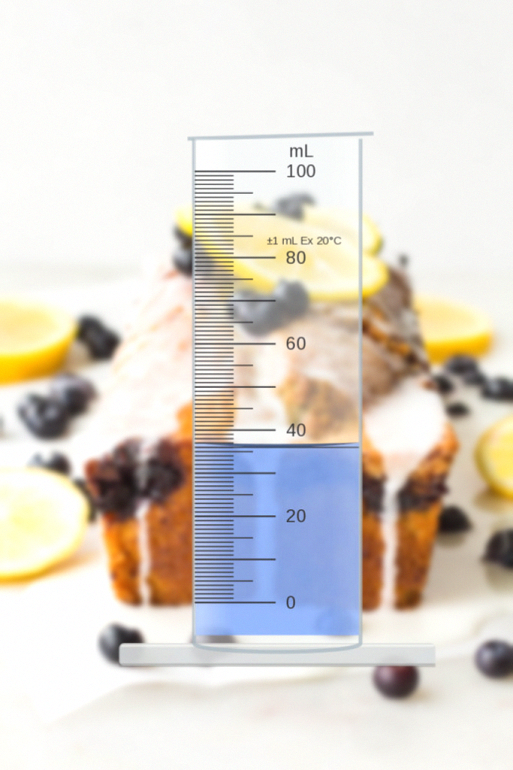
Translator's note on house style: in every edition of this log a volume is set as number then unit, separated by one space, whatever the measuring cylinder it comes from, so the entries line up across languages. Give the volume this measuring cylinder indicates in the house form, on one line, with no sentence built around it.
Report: 36 mL
